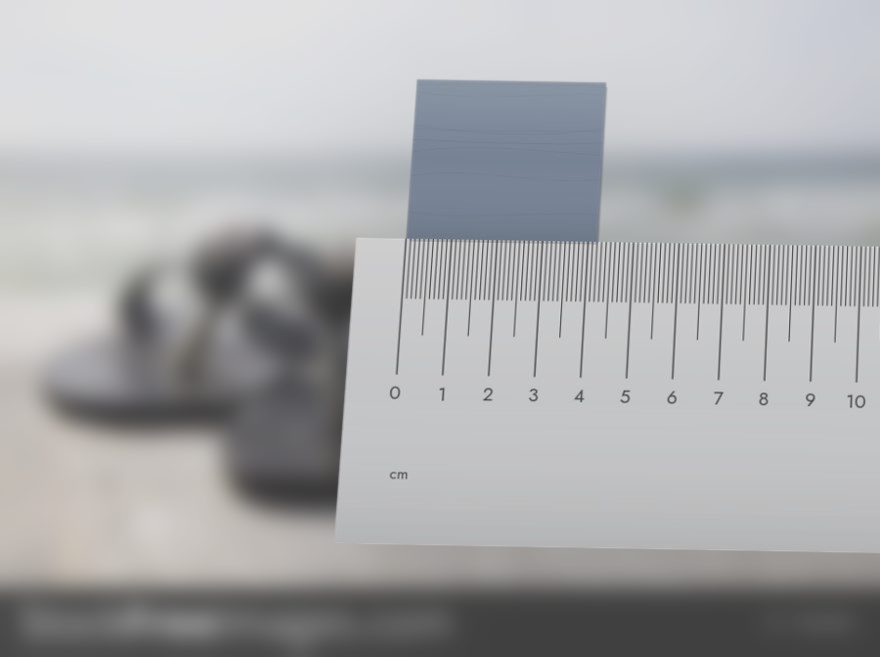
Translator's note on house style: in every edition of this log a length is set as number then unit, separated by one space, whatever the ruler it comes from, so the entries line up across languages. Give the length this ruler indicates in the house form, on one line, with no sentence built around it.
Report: 4.2 cm
